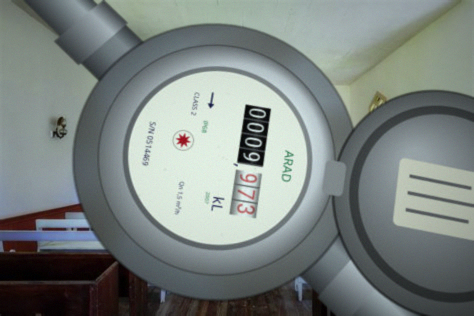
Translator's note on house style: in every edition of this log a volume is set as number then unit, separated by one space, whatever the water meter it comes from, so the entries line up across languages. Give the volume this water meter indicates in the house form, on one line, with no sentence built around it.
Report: 9.973 kL
